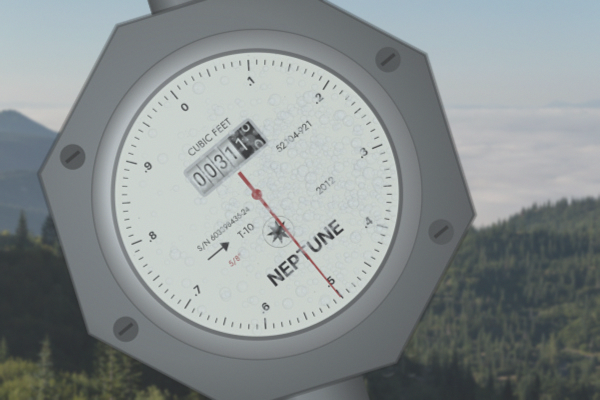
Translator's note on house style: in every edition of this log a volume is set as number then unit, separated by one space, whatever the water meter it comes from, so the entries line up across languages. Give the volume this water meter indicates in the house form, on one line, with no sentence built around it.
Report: 3118.50 ft³
